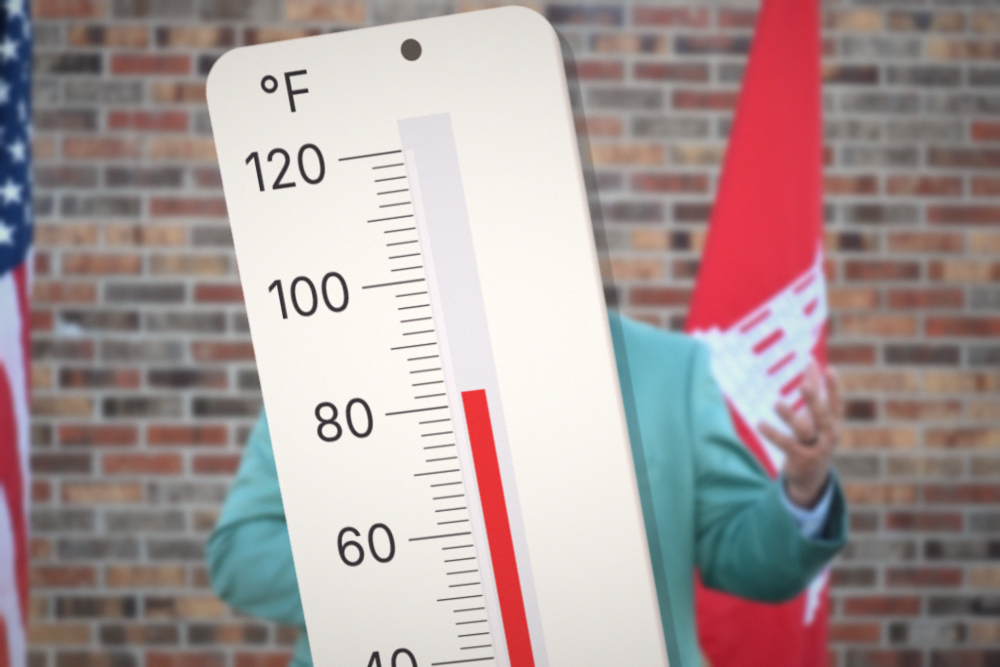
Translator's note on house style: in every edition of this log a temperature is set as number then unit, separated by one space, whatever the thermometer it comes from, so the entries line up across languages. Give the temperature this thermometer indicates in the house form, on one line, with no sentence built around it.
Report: 82 °F
